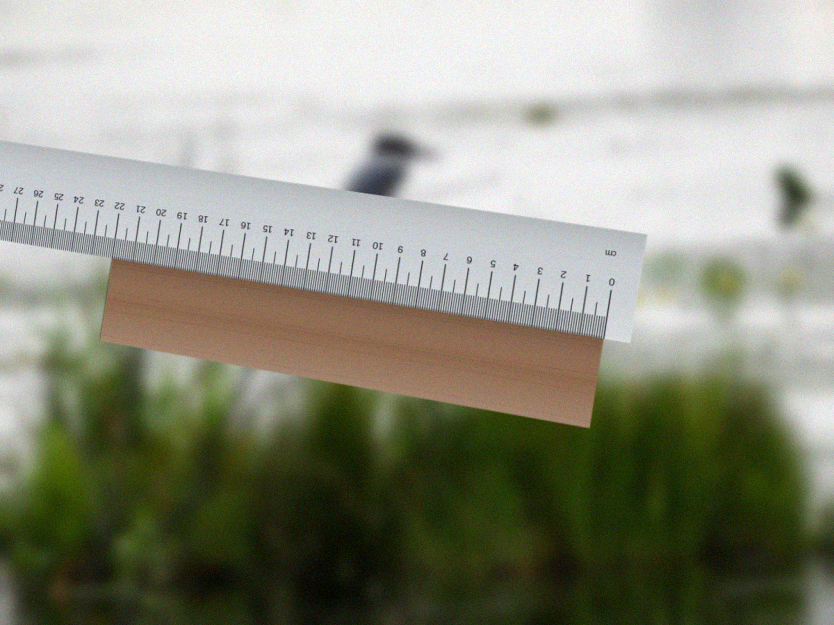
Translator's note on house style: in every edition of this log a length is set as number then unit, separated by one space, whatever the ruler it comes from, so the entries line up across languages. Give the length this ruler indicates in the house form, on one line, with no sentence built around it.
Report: 22 cm
